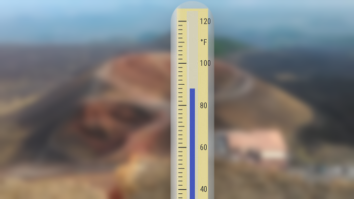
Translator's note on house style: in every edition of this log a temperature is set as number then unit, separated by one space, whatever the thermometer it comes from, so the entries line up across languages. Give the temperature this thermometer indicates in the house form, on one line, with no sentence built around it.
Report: 88 °F
